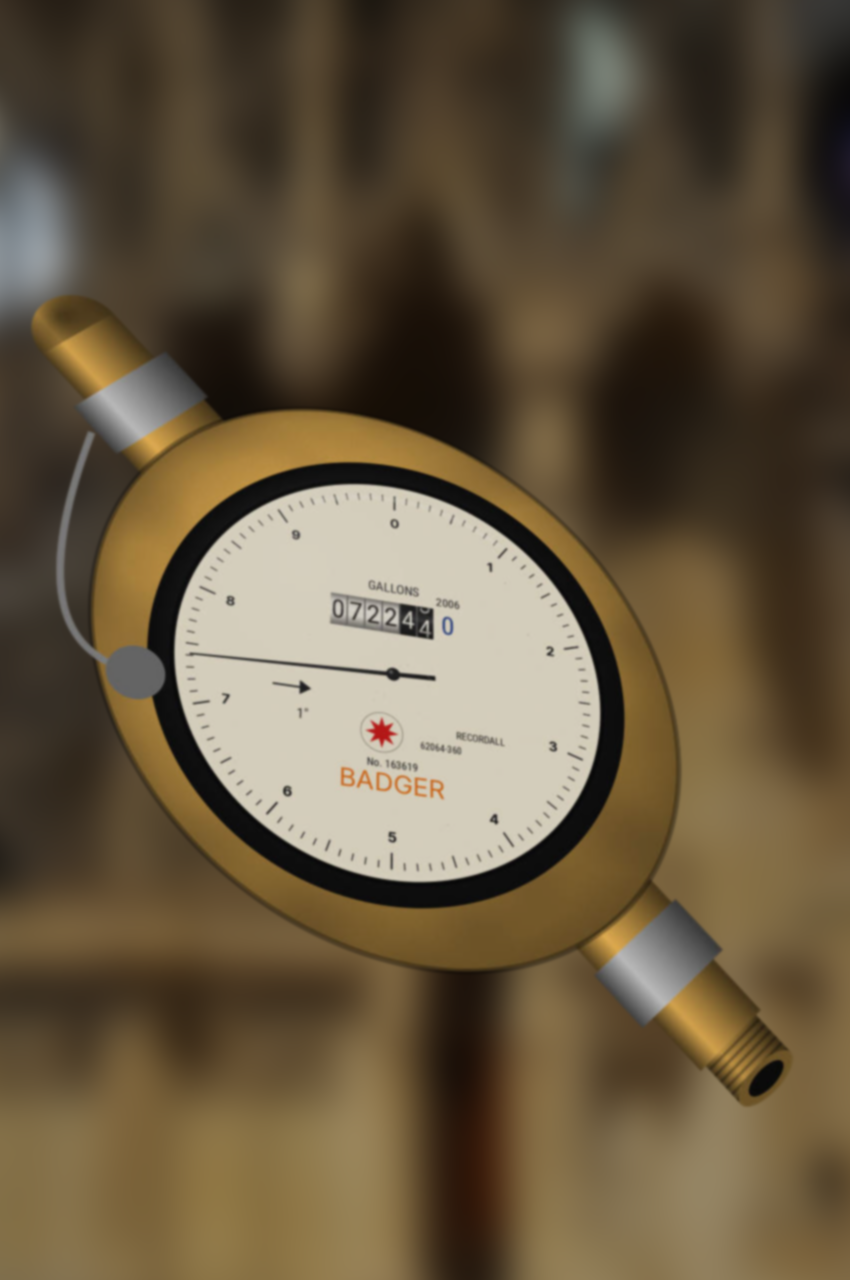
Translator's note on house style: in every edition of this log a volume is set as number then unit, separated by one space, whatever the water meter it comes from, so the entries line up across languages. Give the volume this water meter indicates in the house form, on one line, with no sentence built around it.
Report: 722437.4 gal
